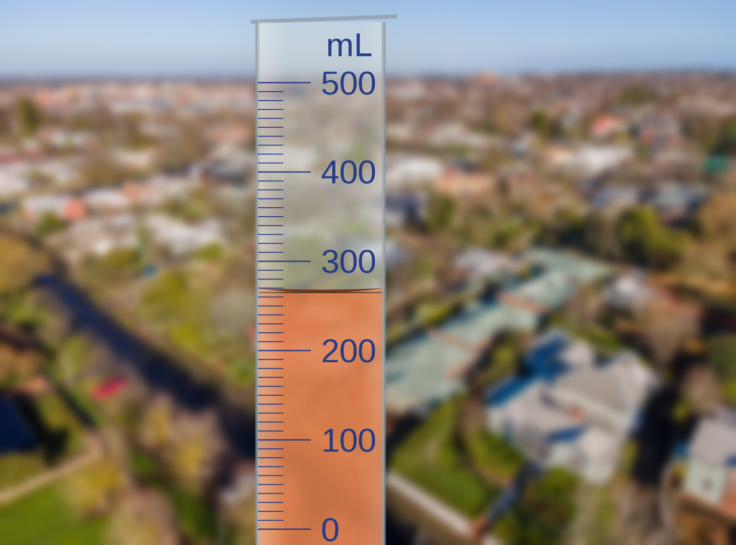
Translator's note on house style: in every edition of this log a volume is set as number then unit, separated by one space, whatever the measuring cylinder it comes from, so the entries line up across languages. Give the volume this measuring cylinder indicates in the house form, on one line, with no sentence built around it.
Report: 265 mL
